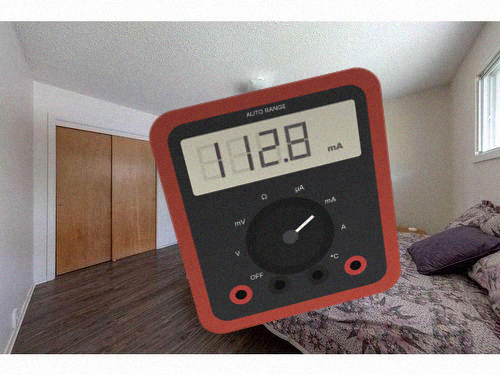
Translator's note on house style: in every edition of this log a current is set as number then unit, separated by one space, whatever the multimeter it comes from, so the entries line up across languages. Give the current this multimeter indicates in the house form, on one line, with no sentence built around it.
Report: 112.8 mA
